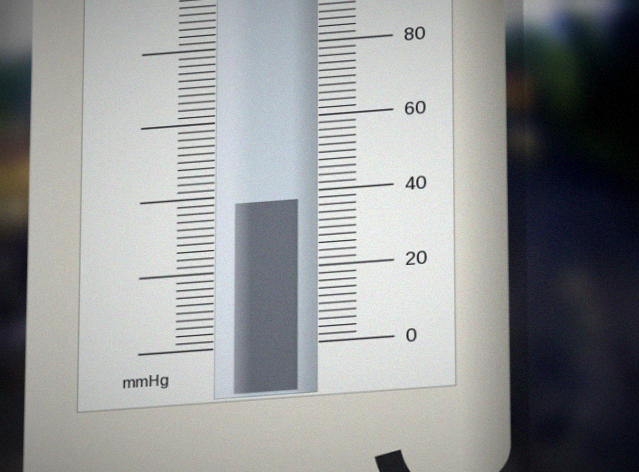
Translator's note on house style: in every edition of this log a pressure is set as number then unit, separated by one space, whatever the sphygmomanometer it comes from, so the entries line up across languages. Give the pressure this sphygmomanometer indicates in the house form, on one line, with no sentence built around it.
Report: 38 mmHg
